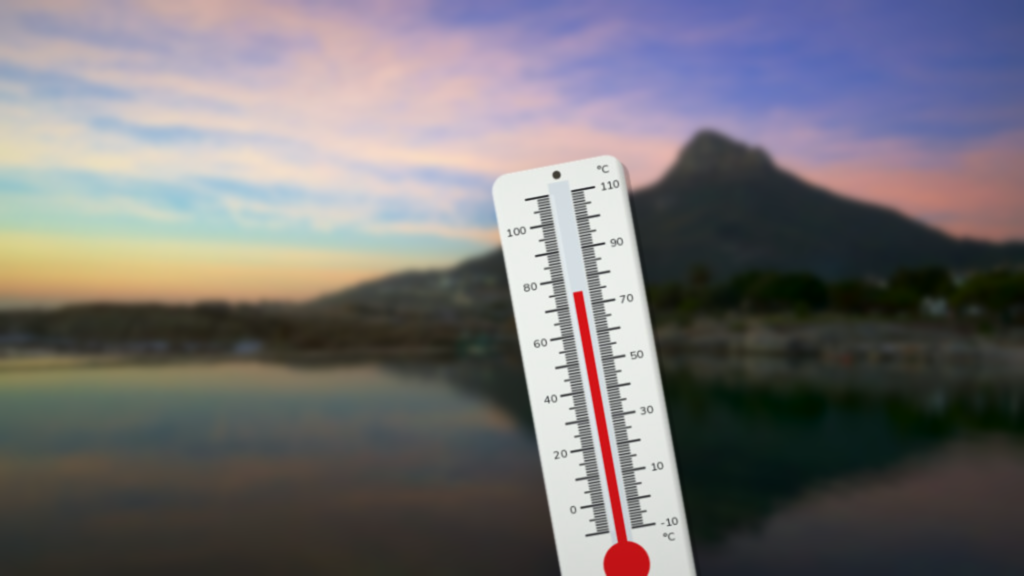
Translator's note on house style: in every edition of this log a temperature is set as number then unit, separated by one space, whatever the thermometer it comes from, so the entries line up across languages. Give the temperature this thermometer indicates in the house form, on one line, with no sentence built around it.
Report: 75 °C
